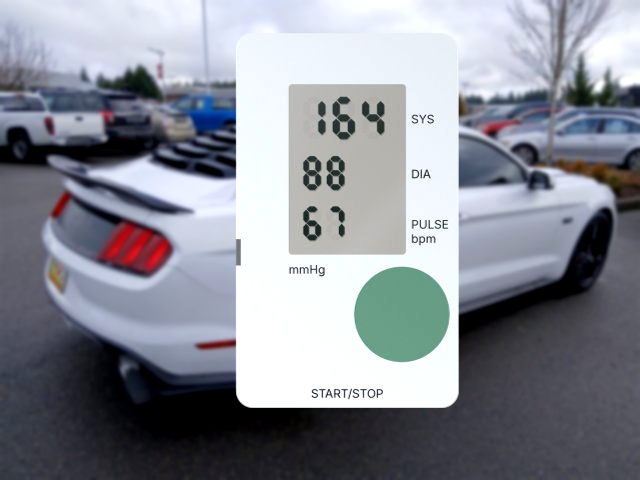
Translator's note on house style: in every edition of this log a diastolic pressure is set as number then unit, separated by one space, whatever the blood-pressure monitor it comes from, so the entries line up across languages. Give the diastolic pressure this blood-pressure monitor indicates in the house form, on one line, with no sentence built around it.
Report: 88 mmHg
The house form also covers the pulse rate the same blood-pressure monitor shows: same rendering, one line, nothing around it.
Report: 67 bpm
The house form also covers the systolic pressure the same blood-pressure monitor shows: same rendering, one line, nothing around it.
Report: 164 mmHg
